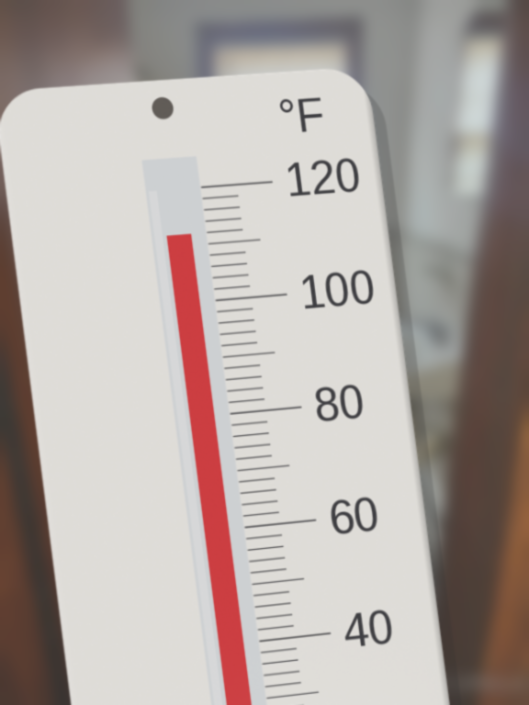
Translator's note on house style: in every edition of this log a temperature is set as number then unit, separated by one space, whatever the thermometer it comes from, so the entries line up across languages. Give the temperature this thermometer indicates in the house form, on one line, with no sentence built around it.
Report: 112 °F
